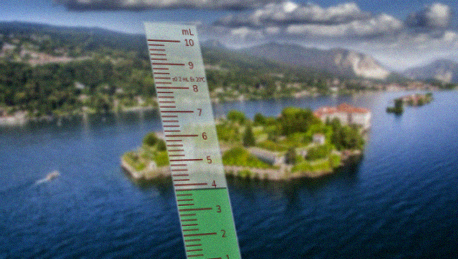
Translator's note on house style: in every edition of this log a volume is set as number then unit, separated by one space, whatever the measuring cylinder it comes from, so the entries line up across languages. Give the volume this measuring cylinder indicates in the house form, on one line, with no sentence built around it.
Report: 3.8 mL
